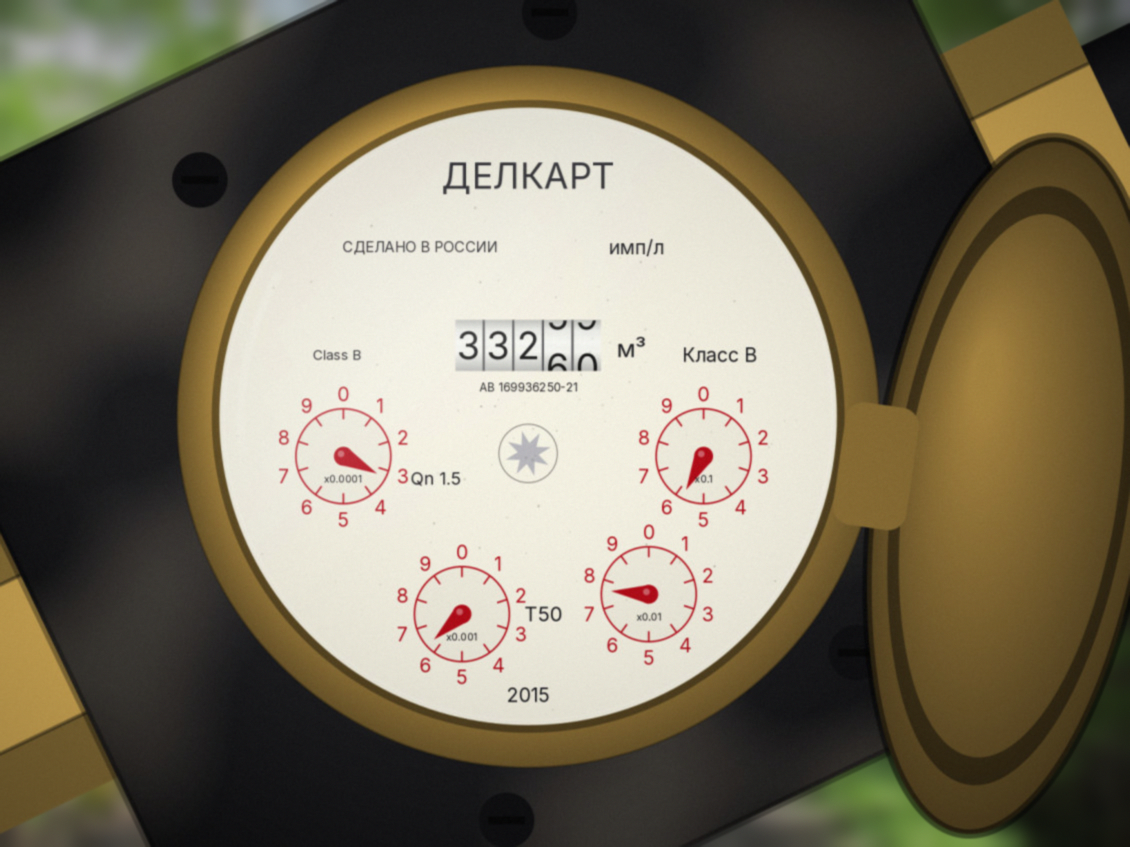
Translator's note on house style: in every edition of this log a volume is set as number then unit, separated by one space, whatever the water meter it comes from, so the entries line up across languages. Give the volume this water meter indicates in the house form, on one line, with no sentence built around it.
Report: 33259.5763 m³
